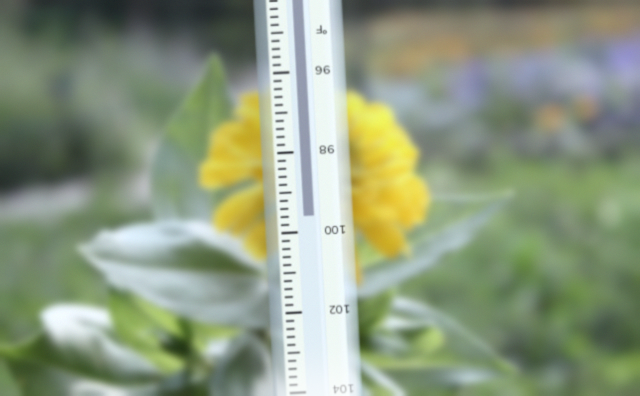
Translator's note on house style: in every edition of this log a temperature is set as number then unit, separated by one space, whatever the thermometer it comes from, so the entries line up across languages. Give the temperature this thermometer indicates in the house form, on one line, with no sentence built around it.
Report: 99.6 °F
